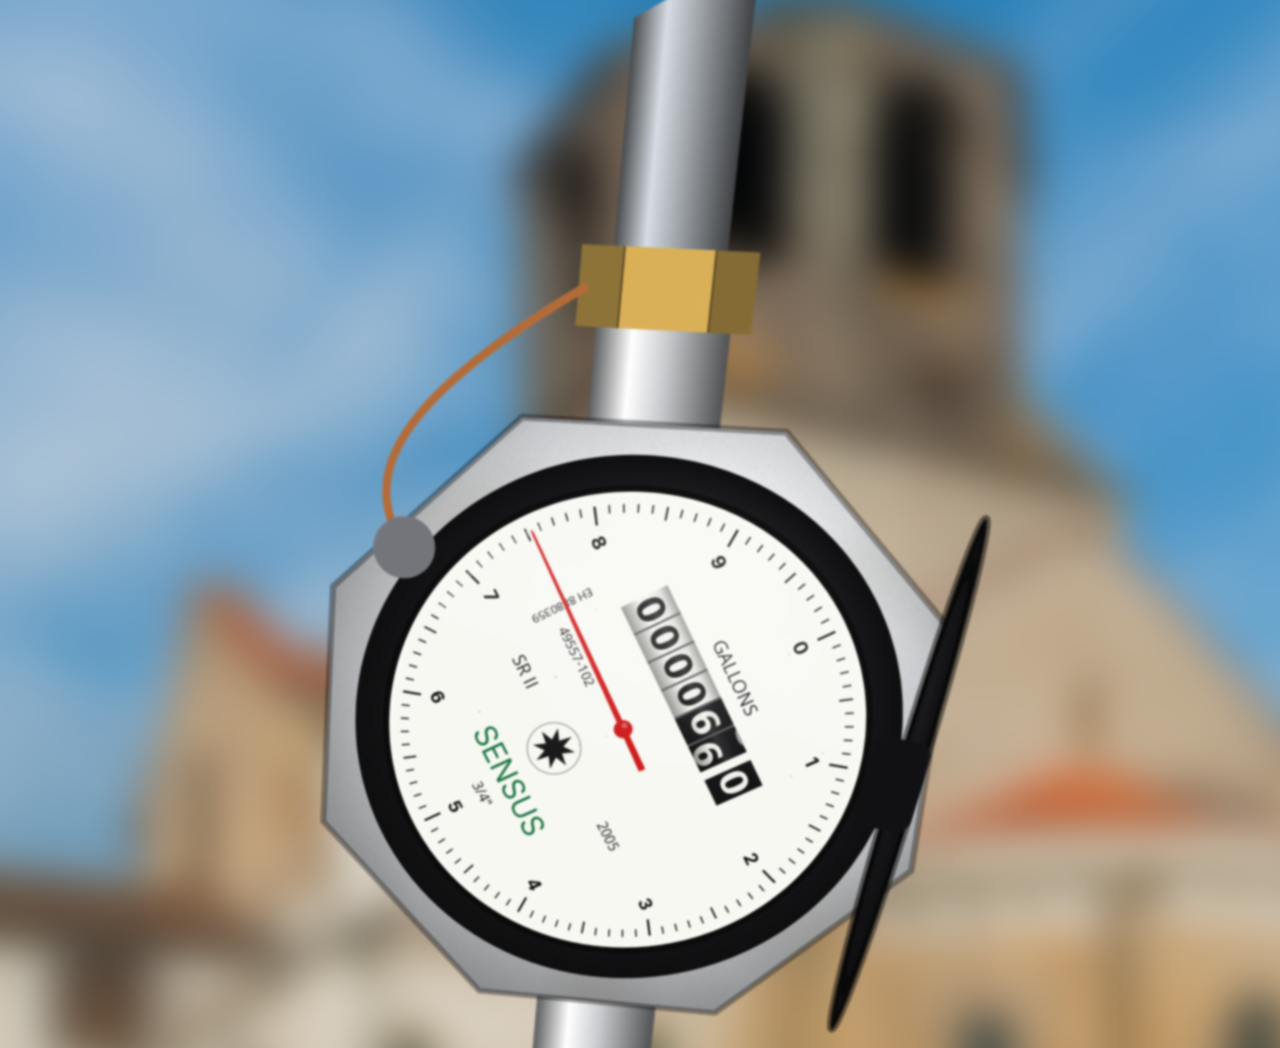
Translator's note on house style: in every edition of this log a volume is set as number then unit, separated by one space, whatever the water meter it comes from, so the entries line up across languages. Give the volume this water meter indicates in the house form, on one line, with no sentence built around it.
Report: 657.5 gal
